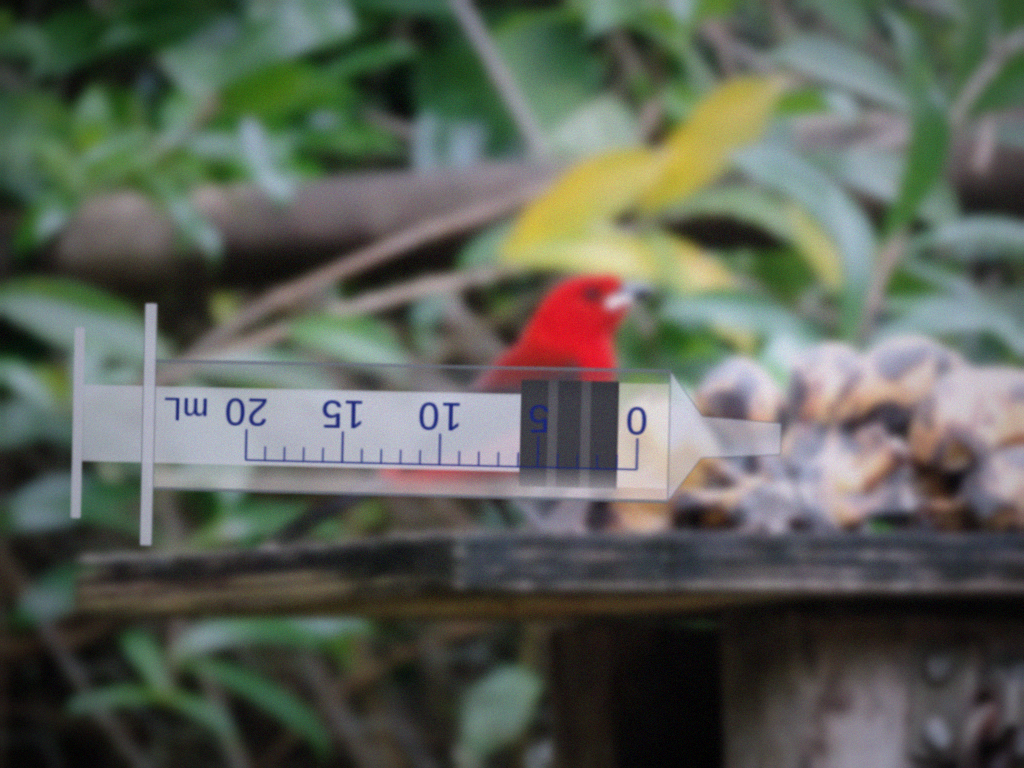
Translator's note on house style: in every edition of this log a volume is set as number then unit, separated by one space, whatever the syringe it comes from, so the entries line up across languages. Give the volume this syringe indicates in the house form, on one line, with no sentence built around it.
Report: 1 mL
